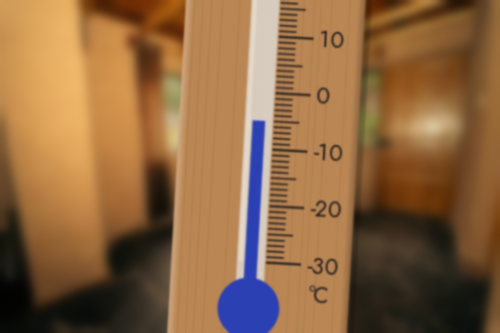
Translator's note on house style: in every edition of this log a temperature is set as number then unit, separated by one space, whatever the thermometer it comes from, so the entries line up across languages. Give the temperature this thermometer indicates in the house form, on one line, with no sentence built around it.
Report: -5 °C
